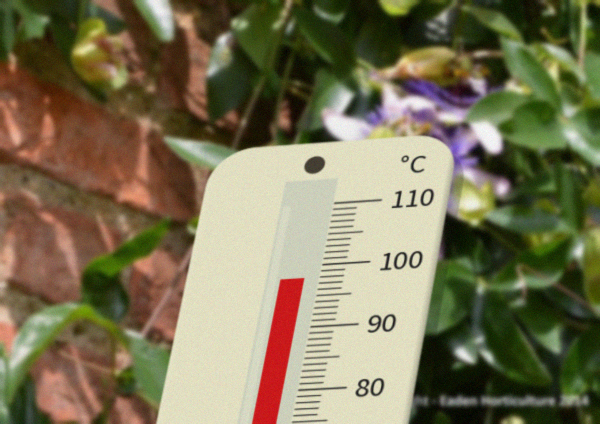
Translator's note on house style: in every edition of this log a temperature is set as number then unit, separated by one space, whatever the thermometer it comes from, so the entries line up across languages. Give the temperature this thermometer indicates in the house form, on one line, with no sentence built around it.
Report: 98 °C
